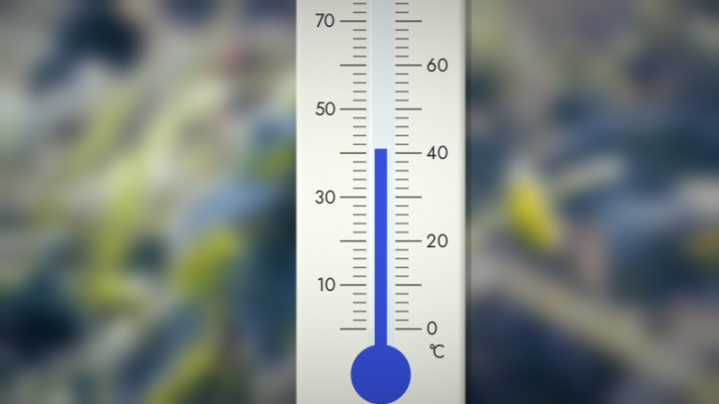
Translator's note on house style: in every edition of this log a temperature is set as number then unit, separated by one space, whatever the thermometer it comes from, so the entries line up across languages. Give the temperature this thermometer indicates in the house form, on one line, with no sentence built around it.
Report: 41 °C
